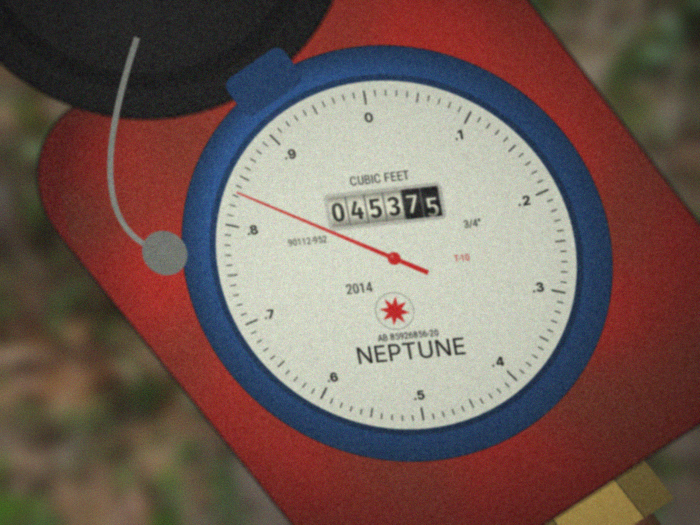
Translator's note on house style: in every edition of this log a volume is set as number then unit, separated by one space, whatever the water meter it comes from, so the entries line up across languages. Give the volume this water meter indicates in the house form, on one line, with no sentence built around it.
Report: 45374.83 ft³
